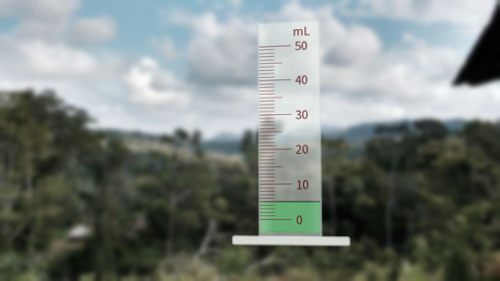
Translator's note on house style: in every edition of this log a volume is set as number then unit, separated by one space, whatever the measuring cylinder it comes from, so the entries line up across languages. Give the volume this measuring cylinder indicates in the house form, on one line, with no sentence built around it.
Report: 5 mL
